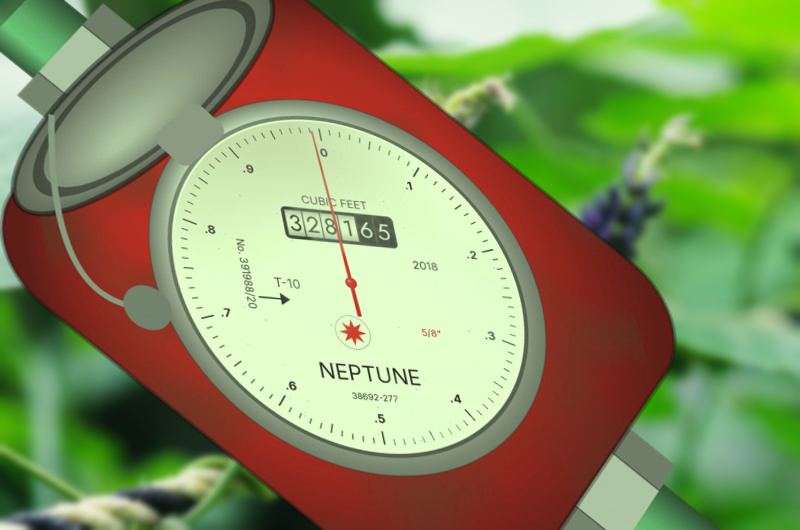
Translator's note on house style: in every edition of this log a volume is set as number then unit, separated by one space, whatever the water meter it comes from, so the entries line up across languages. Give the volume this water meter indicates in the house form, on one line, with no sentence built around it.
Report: 328164.99 ft³
